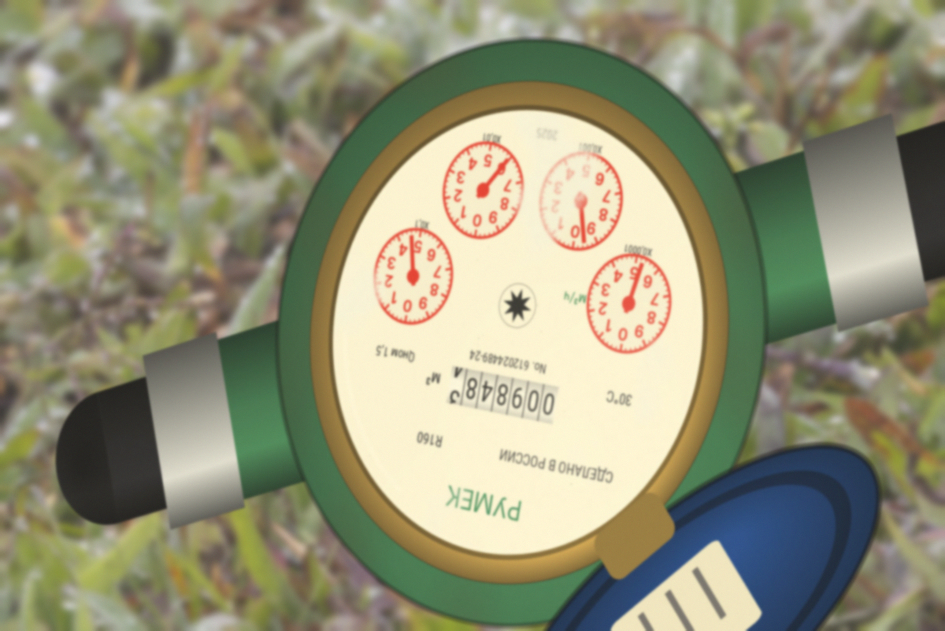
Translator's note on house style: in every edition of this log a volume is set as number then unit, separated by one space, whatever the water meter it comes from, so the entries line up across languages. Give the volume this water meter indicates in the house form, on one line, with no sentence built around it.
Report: 98483.4595 m³
